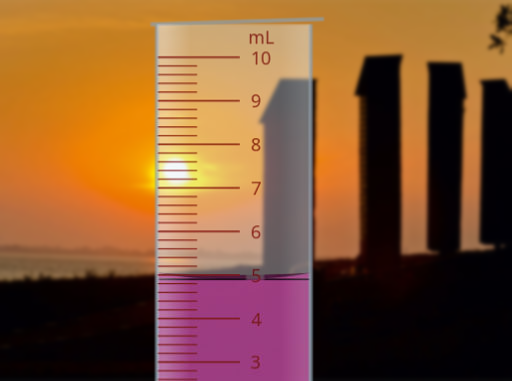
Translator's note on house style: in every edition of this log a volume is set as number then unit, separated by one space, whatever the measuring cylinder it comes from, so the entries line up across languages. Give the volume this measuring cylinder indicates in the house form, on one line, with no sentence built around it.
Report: 4.9 mL
